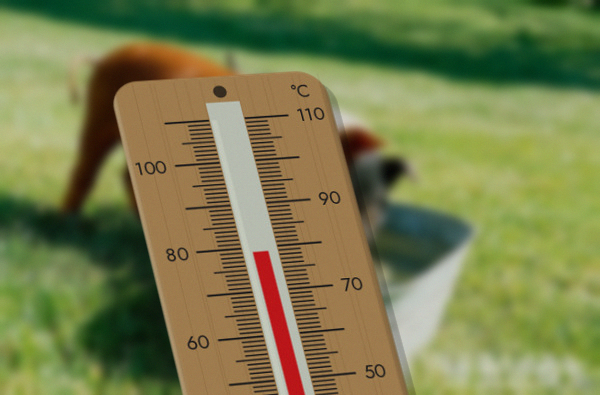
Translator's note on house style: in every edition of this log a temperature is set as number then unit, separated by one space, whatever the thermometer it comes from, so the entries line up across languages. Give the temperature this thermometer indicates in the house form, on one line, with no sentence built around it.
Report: 79 °C
